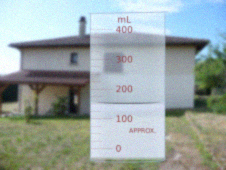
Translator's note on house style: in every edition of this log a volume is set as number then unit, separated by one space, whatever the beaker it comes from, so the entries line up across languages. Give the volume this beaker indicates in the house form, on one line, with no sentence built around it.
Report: 150 mL
